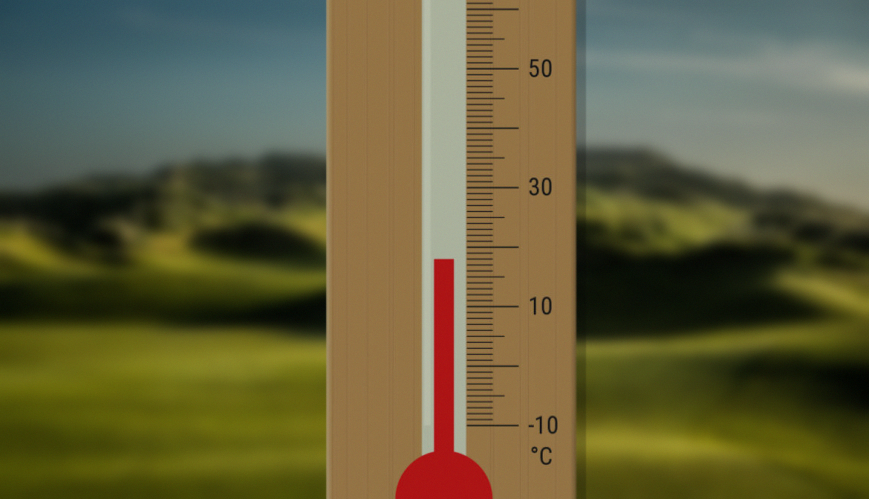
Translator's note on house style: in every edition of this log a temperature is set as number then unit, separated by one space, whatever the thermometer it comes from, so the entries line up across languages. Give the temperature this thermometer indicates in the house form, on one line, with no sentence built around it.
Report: 18 °C
